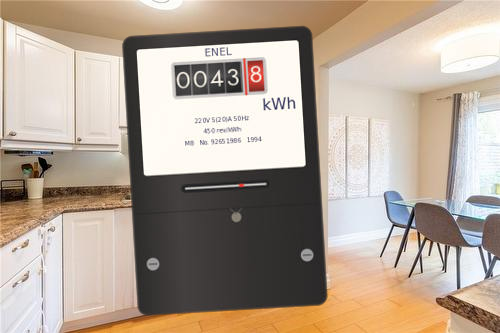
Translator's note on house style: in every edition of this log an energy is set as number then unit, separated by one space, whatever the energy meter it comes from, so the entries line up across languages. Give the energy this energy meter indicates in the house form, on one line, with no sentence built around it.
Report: 43.8 kWh
